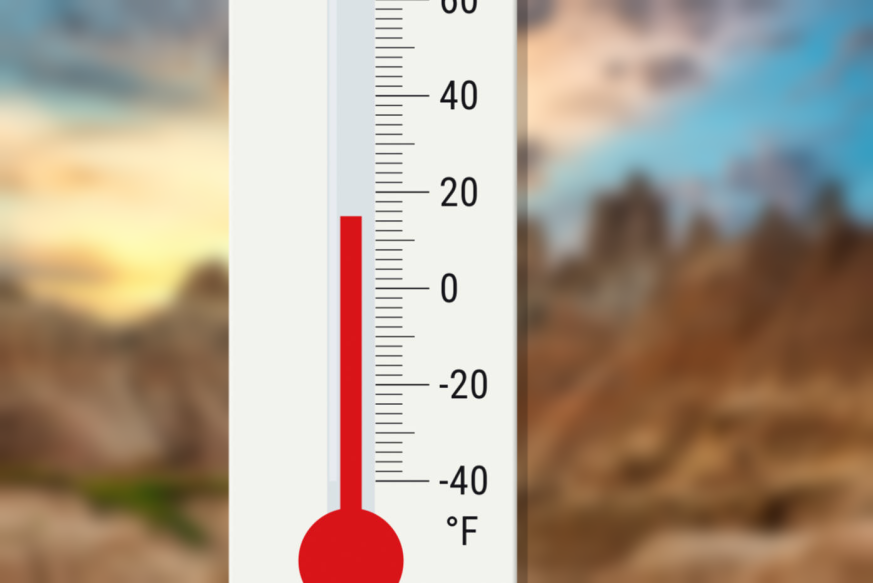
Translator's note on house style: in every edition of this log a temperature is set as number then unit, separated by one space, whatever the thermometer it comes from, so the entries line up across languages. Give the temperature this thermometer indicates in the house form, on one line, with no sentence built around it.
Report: 15 °F
